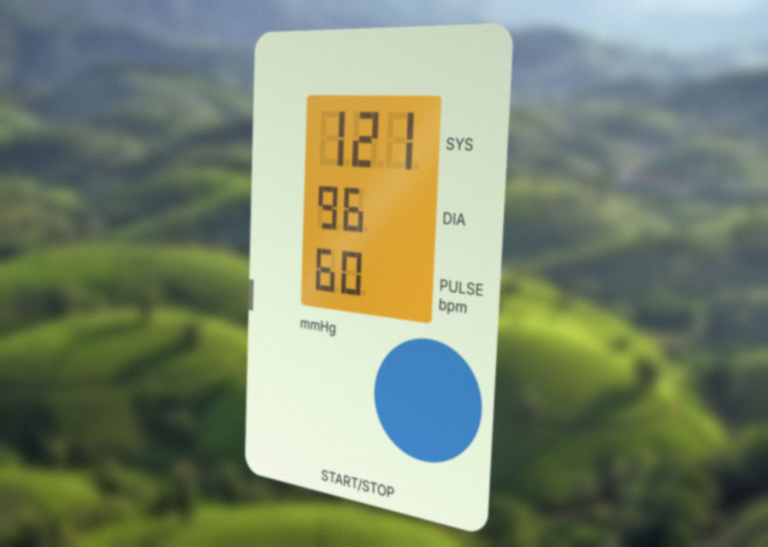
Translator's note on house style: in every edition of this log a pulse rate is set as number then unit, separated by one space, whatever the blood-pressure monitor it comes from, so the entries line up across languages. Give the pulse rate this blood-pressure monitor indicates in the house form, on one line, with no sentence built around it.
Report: 60 bpm
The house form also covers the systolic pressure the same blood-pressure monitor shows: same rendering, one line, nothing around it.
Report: 121 mmHg
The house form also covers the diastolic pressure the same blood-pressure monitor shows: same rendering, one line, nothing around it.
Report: 96 mmHg
